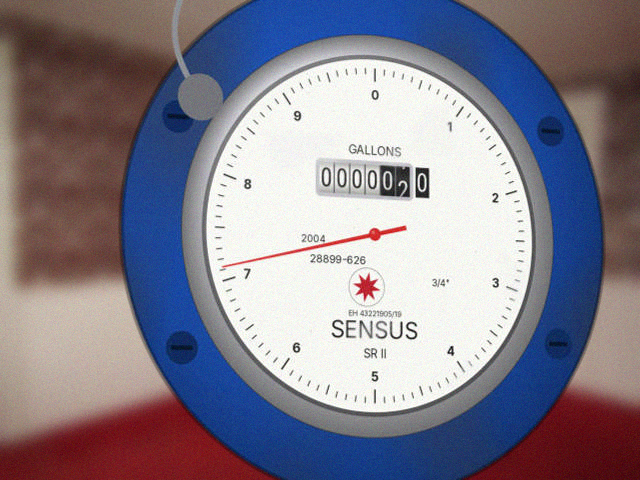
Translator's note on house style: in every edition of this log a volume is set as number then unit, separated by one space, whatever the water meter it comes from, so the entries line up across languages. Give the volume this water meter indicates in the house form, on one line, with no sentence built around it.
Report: 17.1 gal
